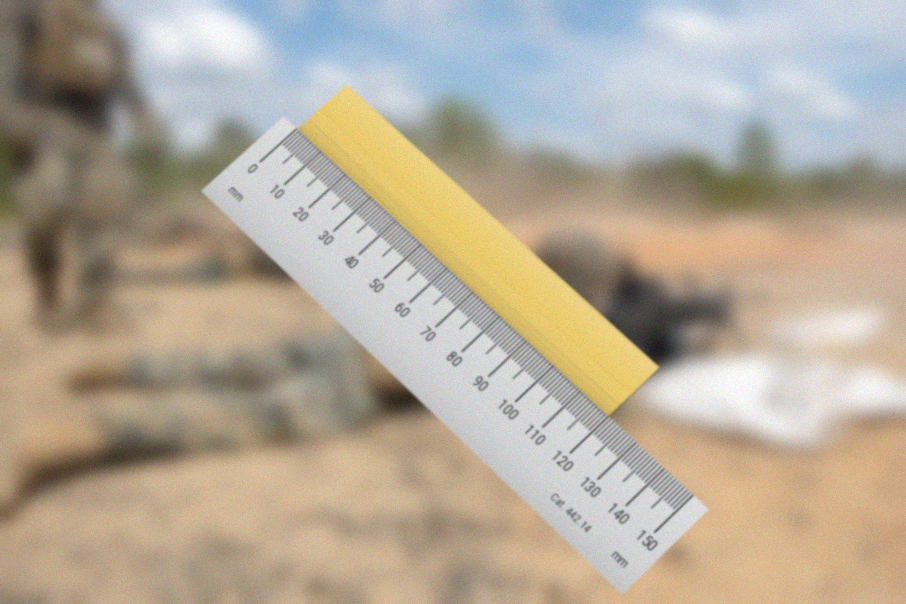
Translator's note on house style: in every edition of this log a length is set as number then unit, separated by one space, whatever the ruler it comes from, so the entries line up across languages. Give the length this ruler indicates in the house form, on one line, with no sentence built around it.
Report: 120 mm
